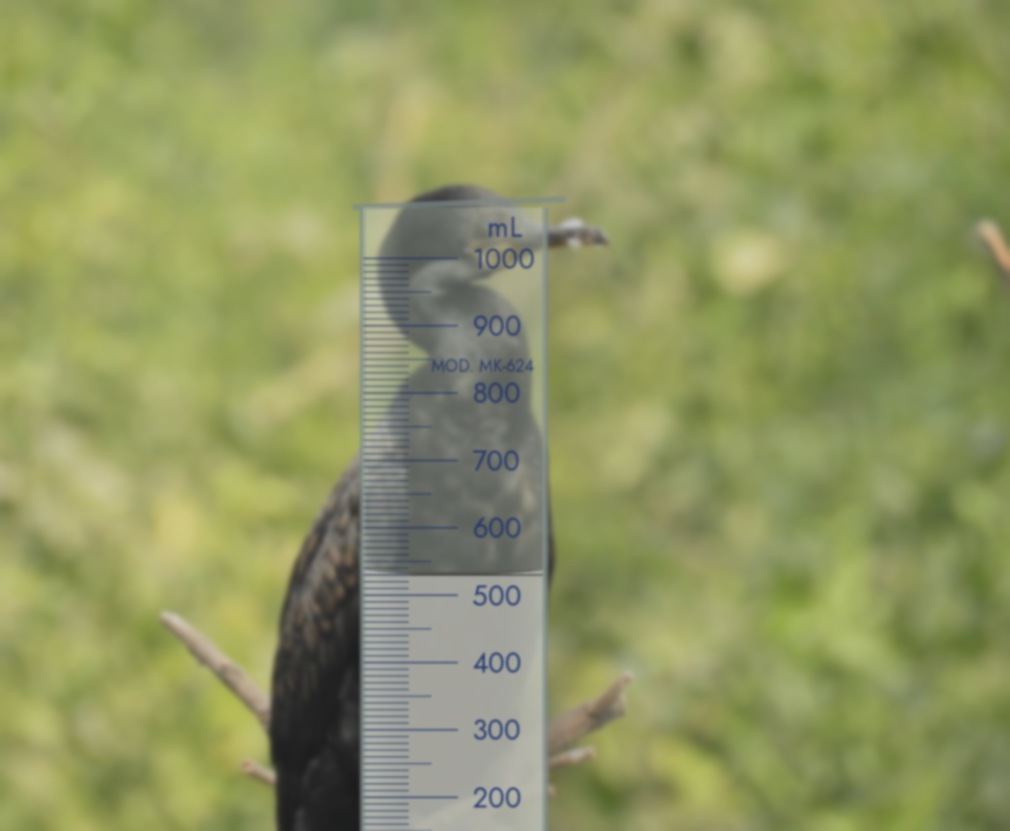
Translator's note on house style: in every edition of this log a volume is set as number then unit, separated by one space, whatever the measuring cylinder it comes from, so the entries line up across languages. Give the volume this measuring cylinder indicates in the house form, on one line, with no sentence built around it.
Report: 530 mL
